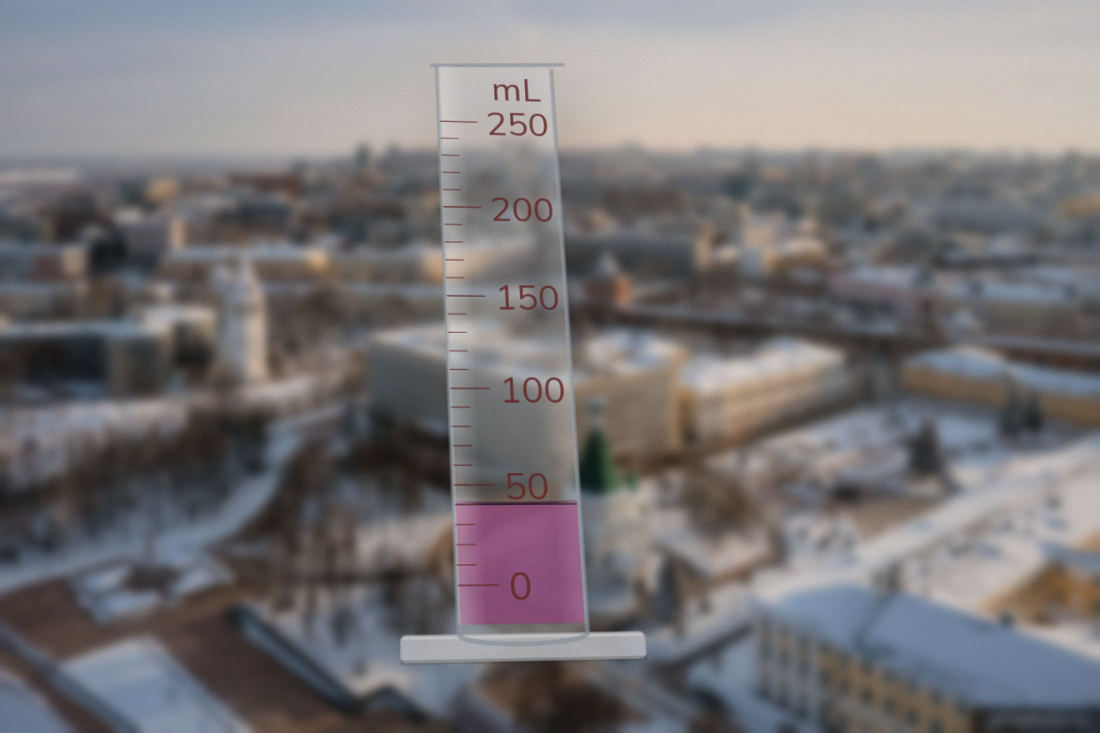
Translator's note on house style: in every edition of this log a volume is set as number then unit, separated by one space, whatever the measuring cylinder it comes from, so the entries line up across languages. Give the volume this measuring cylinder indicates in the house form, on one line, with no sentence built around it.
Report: 40 mL
